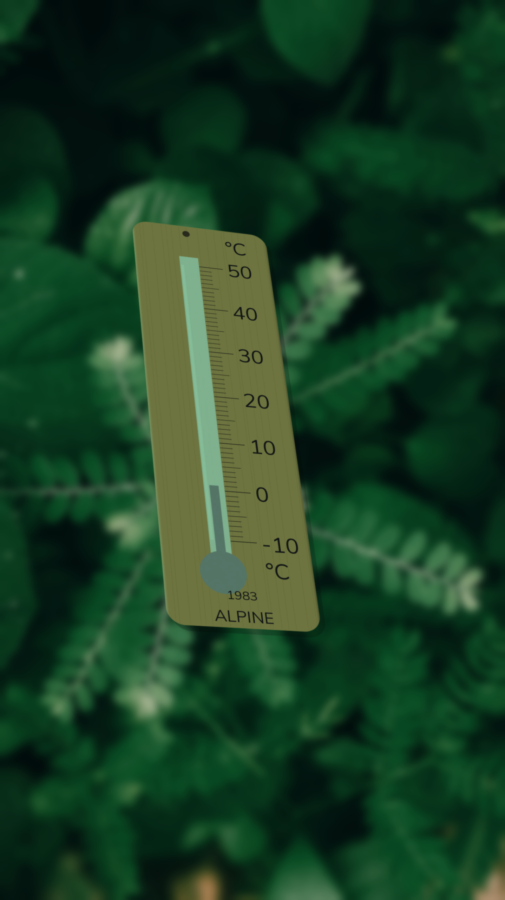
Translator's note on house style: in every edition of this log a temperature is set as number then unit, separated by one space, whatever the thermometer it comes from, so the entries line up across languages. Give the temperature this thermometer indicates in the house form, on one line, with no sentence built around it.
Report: 1 °C
